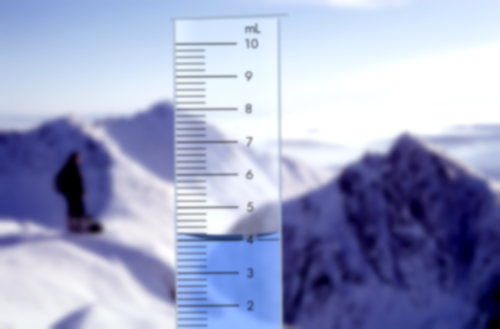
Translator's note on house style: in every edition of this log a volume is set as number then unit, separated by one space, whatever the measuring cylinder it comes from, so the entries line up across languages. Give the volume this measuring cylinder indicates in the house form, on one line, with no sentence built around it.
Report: 4 mL
